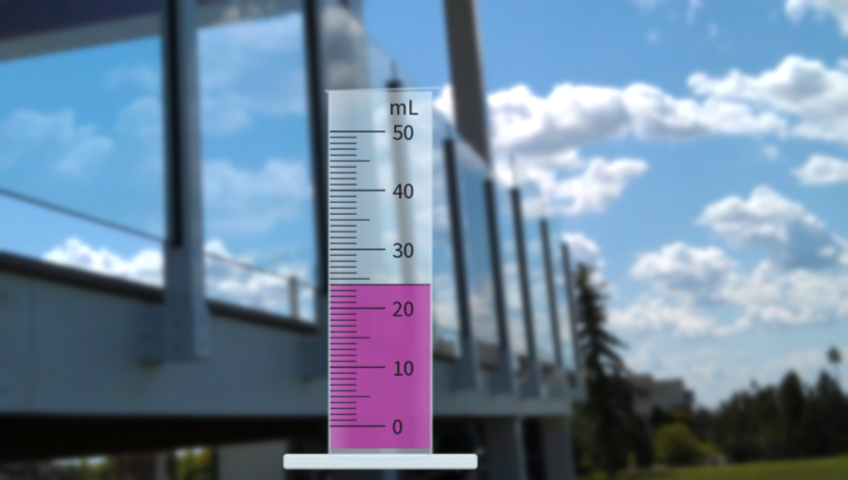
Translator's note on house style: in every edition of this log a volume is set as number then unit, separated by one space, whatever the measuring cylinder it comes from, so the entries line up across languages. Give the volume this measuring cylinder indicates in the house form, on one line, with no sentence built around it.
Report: 24 mL
